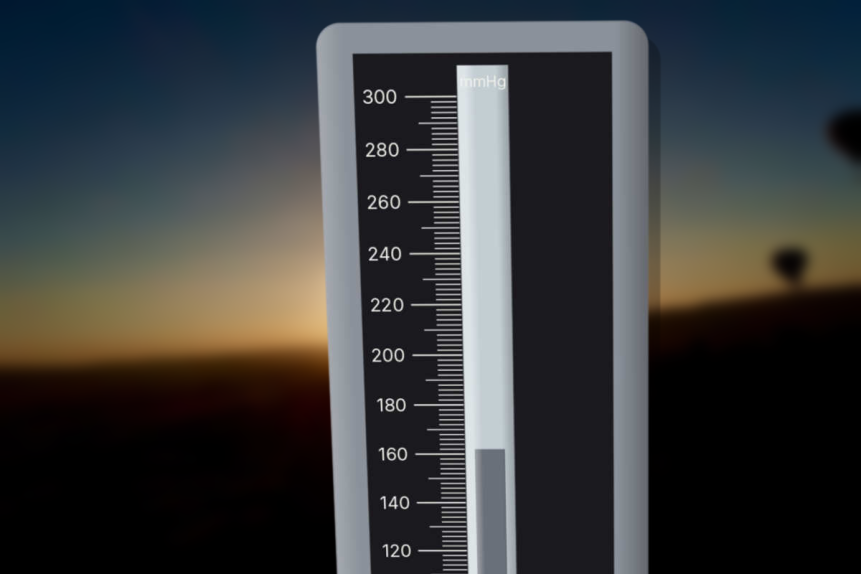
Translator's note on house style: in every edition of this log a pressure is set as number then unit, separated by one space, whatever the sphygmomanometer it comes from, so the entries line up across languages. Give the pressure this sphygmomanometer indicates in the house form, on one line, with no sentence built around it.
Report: 162 mmHg
